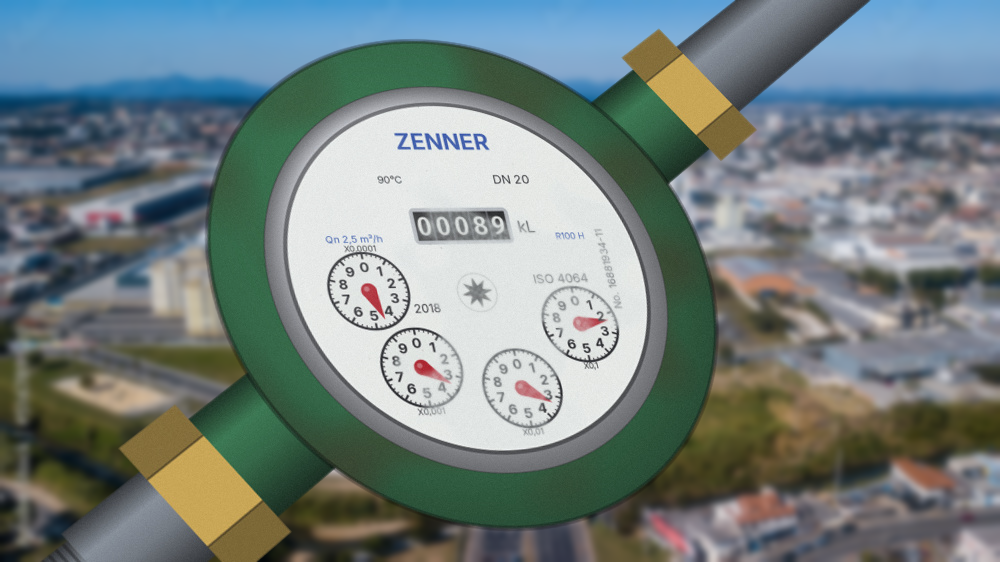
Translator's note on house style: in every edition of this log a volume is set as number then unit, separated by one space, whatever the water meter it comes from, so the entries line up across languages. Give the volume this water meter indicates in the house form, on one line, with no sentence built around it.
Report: 89.2334 kL
